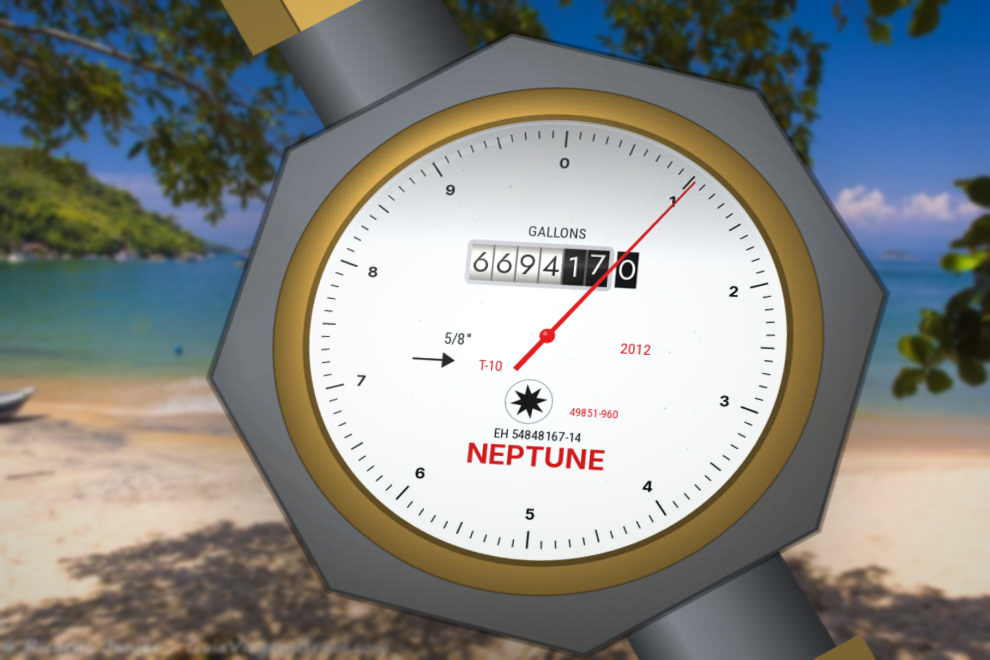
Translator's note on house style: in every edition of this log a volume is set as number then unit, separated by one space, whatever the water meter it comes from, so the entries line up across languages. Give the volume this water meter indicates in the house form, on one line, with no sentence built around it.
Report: 6694171.0 gal
